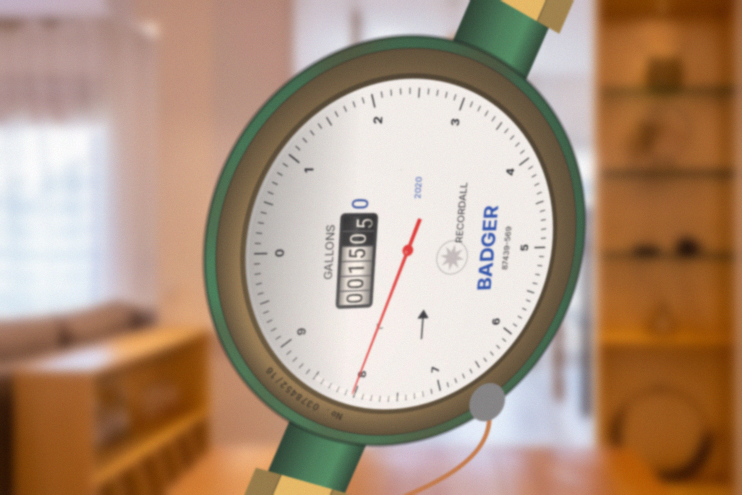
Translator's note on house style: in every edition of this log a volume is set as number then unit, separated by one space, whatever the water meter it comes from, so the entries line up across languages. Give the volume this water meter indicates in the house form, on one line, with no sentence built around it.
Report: 15048.0 gal
